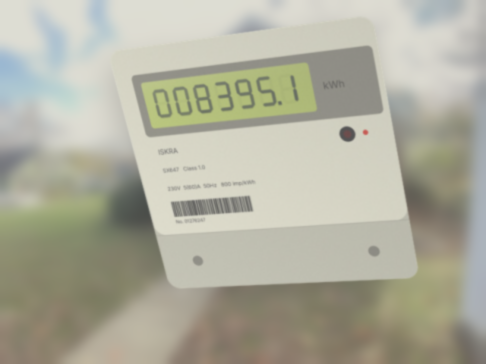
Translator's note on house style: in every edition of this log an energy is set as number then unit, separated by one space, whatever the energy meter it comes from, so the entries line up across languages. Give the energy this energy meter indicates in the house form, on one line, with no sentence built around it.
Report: 8395.1 kWh
